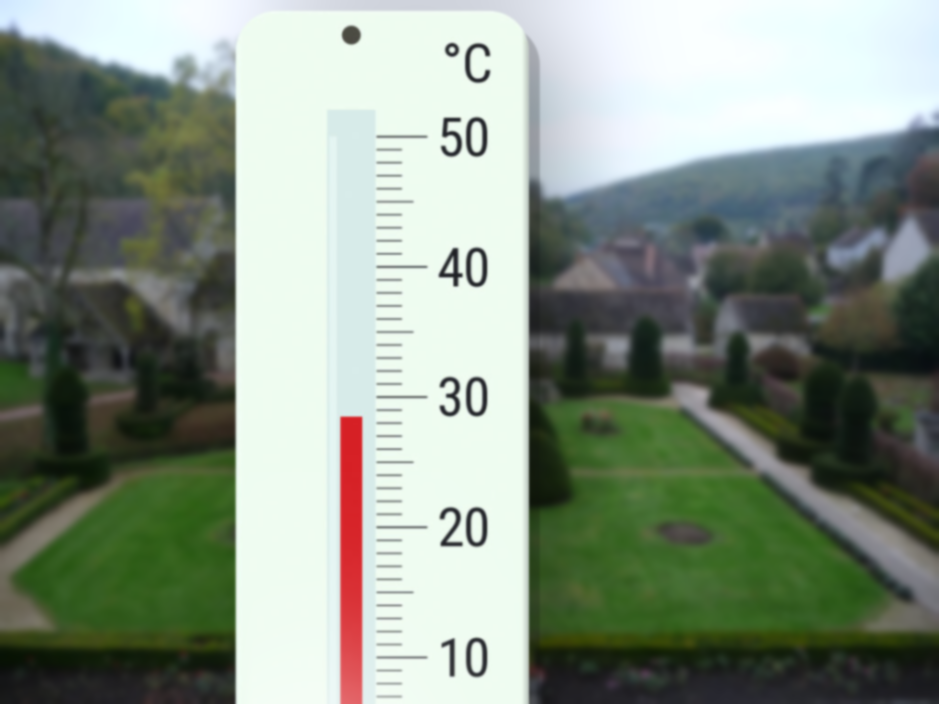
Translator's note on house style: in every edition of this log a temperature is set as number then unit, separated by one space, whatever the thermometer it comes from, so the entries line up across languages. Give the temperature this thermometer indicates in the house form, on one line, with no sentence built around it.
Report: 28.5 °C
